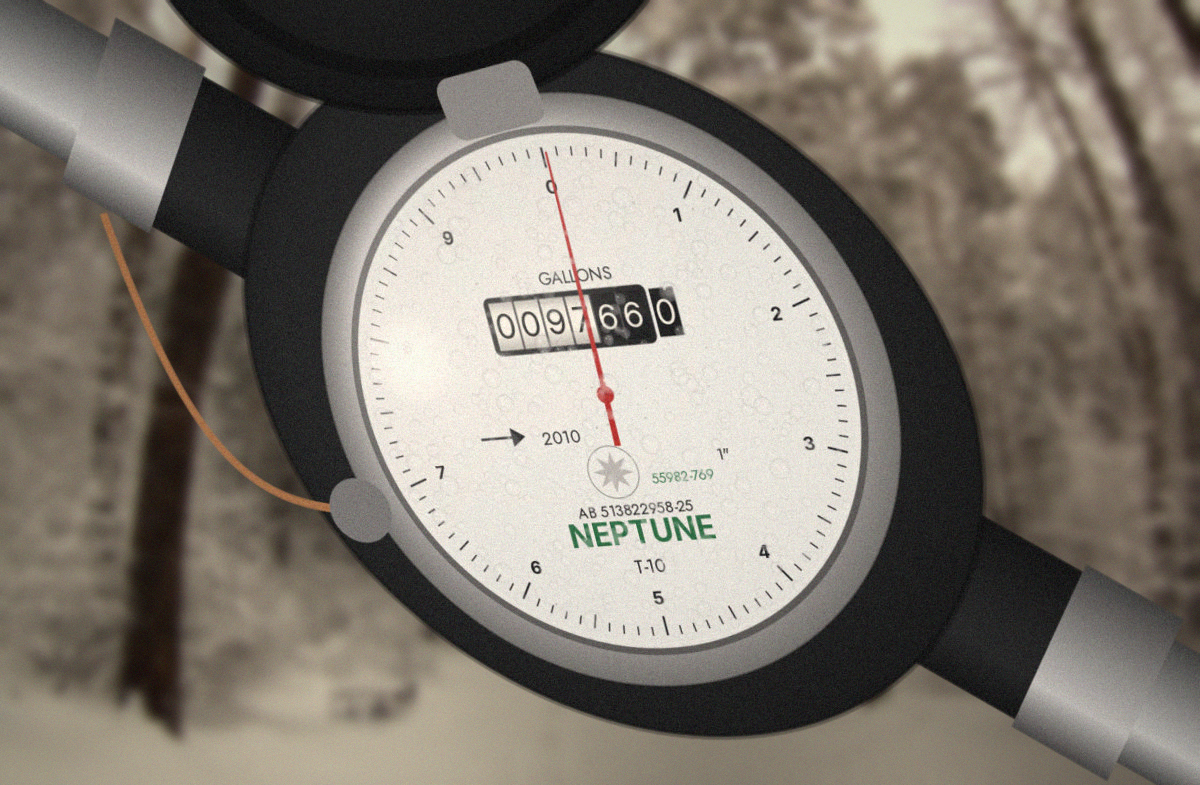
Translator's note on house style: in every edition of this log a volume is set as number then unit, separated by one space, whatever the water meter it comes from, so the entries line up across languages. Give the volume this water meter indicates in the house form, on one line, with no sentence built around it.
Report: 97660.0 gal
